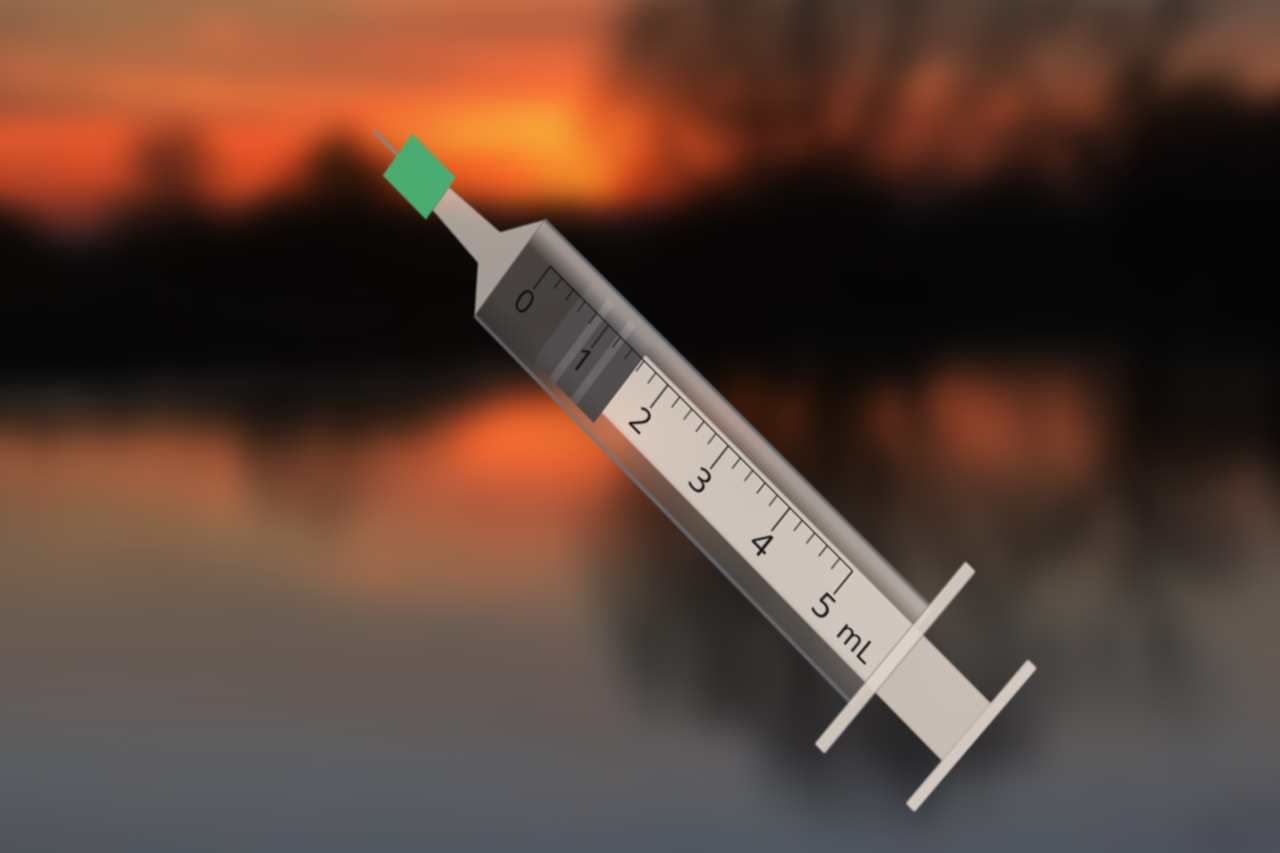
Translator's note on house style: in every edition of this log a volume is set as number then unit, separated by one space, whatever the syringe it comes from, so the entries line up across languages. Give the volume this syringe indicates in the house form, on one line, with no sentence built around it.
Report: 0.5 mL
